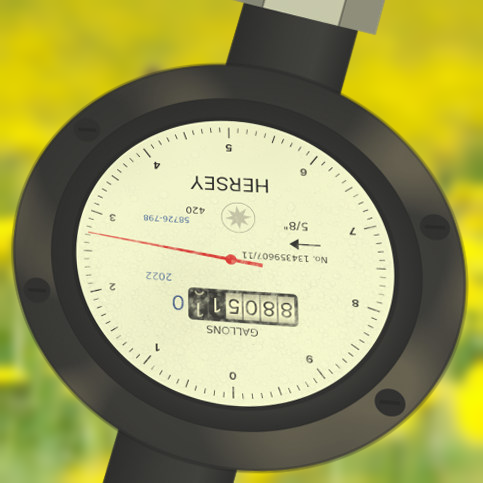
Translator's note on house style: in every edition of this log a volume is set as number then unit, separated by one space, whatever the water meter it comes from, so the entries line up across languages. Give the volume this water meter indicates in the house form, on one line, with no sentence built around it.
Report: 8805112.7 gal
